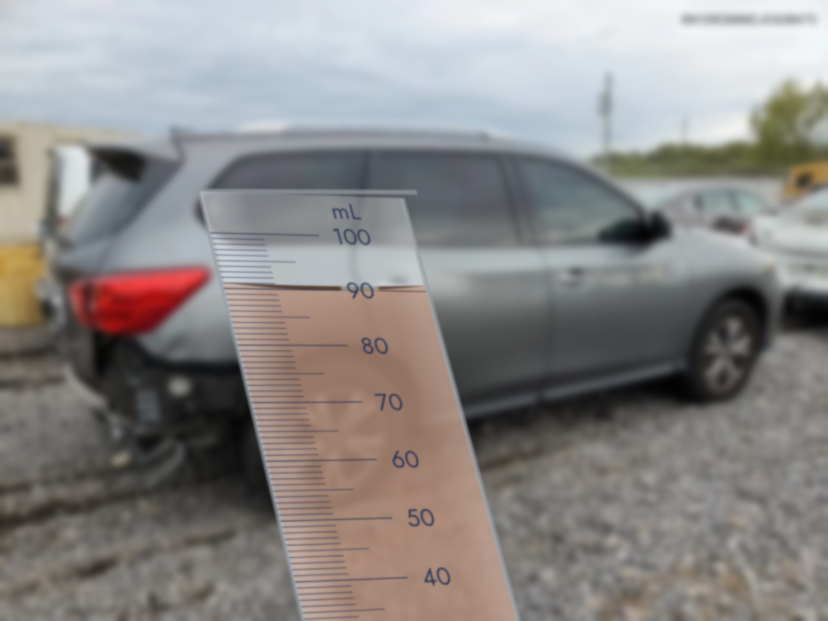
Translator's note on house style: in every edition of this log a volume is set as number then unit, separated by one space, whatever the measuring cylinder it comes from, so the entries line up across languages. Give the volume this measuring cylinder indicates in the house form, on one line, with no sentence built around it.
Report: 90 mL
